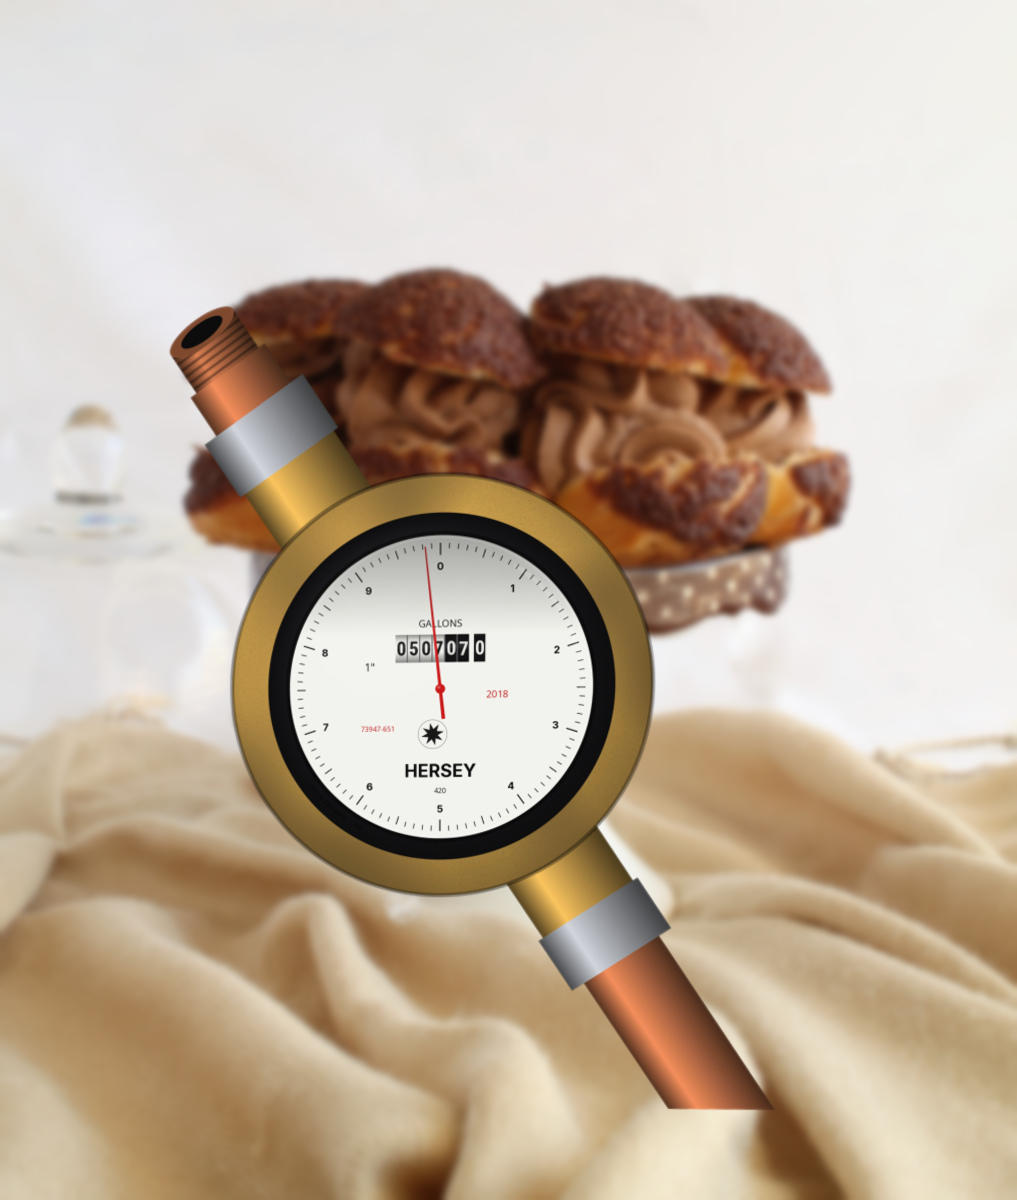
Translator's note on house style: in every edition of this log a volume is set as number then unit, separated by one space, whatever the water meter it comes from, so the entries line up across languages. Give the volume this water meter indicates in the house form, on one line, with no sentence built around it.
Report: 507069.8 gal
